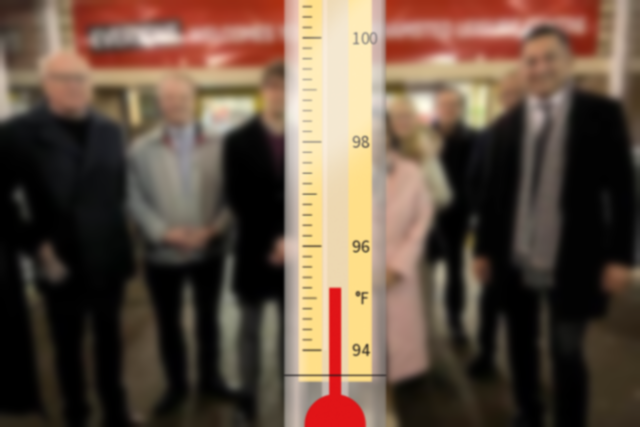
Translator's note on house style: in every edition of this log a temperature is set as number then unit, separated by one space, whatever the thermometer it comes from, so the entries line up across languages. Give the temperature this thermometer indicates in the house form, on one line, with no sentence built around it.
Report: 95.2 °F
